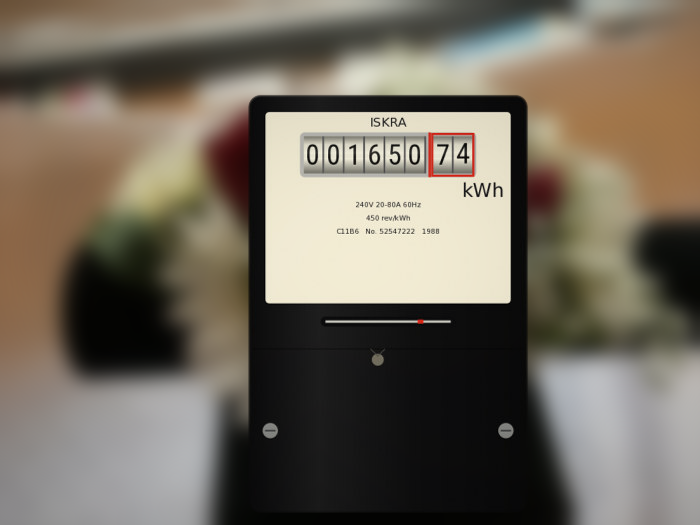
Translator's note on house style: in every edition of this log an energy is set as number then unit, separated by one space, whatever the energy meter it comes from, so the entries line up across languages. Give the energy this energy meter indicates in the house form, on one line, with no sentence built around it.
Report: 1650.74 kWh
